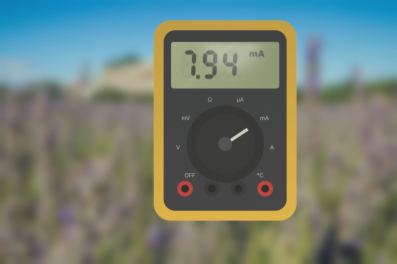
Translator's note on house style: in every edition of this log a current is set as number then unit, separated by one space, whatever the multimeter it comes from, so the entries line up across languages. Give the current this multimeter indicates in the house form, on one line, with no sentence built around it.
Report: 7.94 mA
